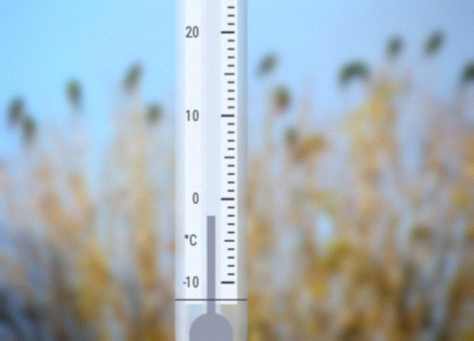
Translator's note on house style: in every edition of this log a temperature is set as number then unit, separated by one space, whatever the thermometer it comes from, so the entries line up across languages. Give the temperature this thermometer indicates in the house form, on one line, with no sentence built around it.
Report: -2 °C
